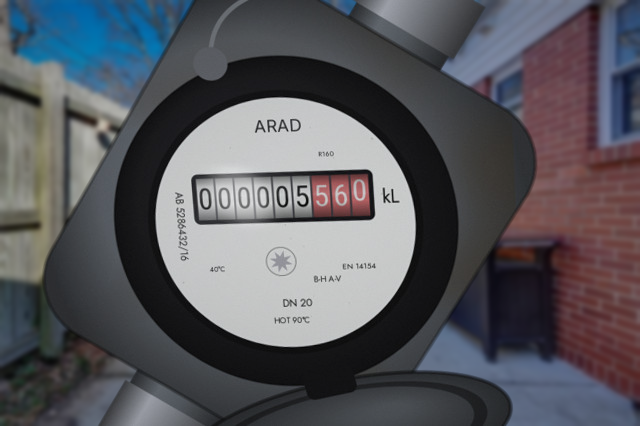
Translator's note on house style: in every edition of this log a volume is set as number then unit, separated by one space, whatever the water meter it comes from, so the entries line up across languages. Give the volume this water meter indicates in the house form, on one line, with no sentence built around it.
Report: 5.560 kL
